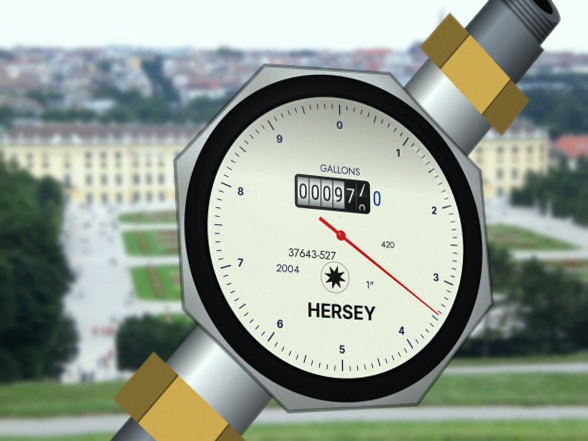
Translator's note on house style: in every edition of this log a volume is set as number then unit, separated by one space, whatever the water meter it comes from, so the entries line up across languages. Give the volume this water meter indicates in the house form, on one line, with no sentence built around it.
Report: 9773.4 gal
